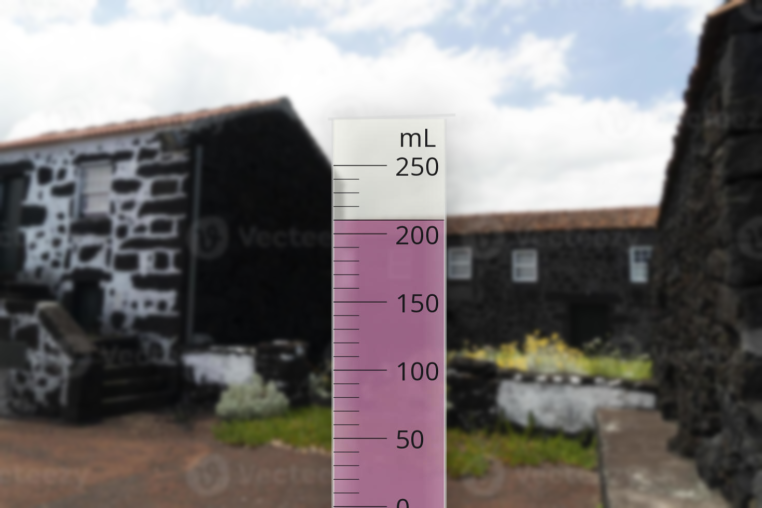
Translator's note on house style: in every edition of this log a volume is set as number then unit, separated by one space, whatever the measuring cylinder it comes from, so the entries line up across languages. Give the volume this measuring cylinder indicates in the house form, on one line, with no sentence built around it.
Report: 210 mL
